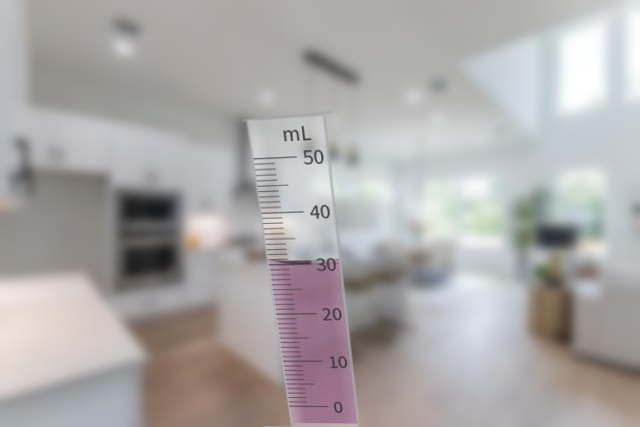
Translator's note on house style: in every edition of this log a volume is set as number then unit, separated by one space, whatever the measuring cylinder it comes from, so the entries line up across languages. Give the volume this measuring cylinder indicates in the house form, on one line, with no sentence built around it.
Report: 30 mL
